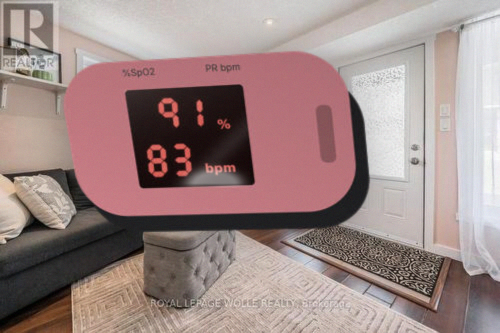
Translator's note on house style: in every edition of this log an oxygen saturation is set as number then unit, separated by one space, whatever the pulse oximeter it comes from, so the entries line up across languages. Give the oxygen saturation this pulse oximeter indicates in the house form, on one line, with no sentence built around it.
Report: 91 %
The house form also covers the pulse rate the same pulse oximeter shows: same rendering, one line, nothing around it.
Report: 83 bpm
